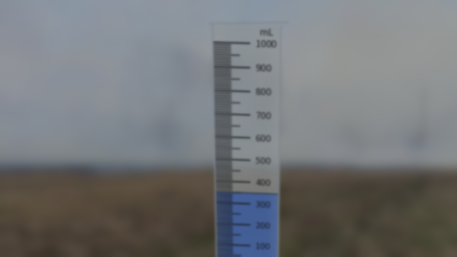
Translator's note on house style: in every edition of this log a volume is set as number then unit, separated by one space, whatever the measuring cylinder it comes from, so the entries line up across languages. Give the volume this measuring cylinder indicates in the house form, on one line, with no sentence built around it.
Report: 350 mL
